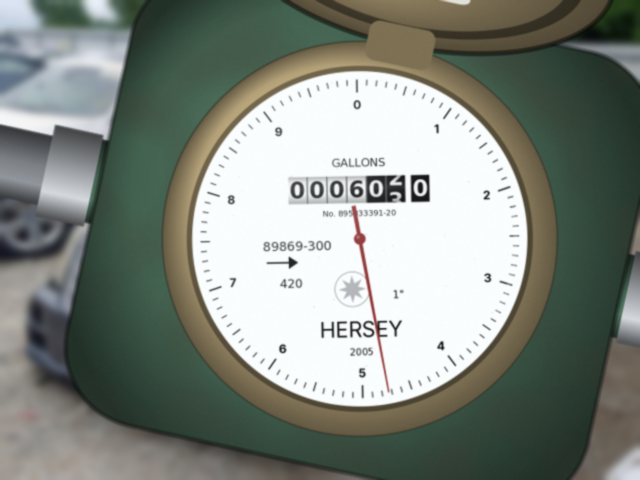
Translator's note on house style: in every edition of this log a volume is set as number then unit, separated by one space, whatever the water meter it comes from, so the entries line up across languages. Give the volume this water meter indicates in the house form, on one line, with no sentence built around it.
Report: 6024.7 gal
